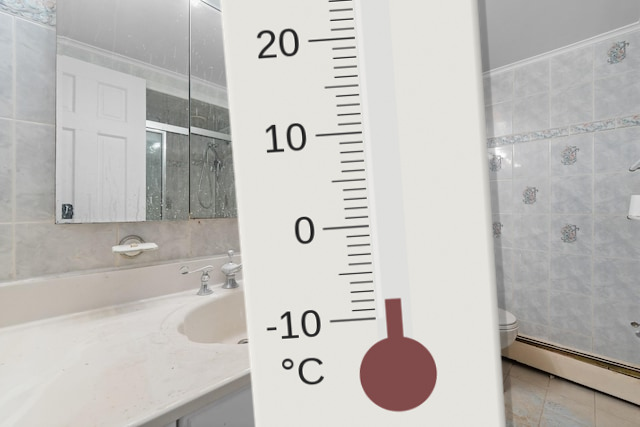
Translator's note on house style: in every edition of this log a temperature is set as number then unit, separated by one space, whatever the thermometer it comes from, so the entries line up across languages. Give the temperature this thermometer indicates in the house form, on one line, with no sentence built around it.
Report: -8 °C
